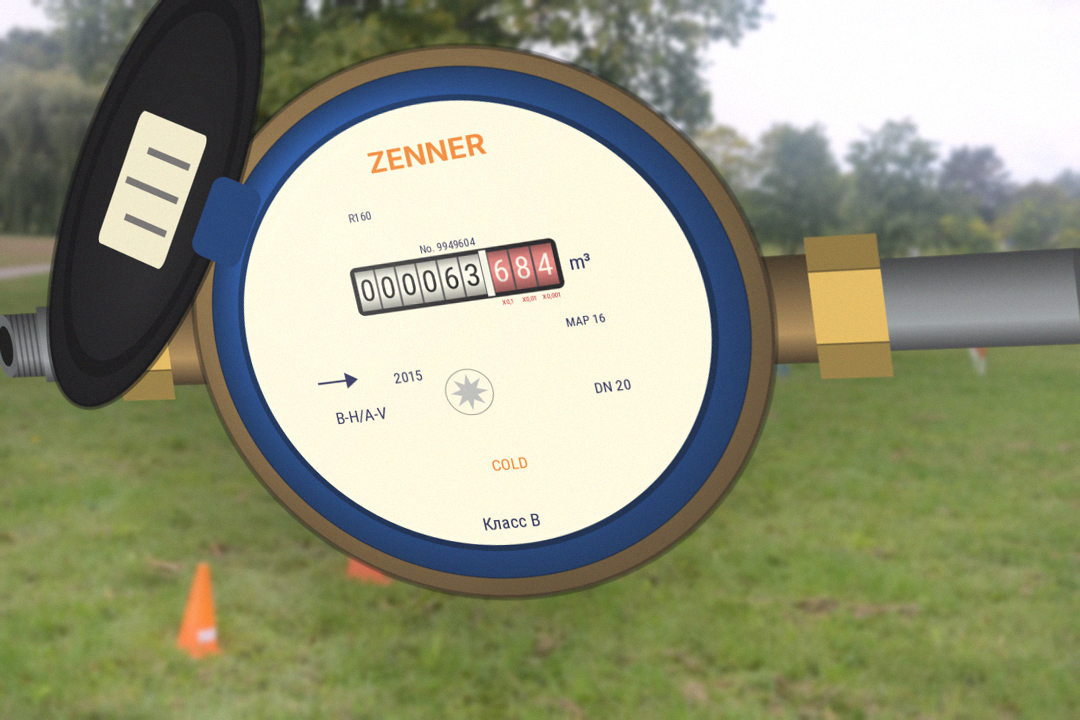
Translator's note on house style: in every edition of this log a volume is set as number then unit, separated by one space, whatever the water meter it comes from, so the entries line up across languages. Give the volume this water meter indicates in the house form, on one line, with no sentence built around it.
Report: 63.684 m³
